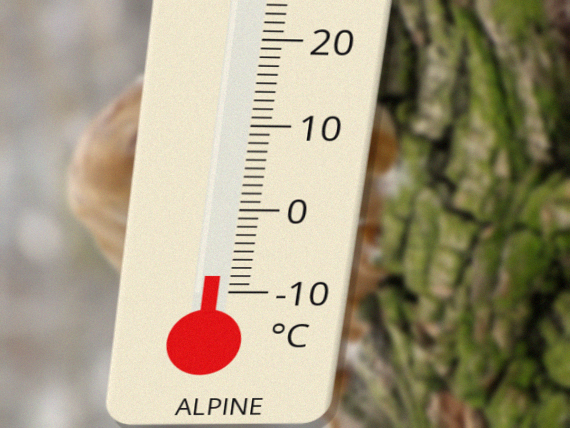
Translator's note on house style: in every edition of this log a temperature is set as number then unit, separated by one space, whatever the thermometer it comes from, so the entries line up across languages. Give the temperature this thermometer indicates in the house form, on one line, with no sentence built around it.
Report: -8 °C
